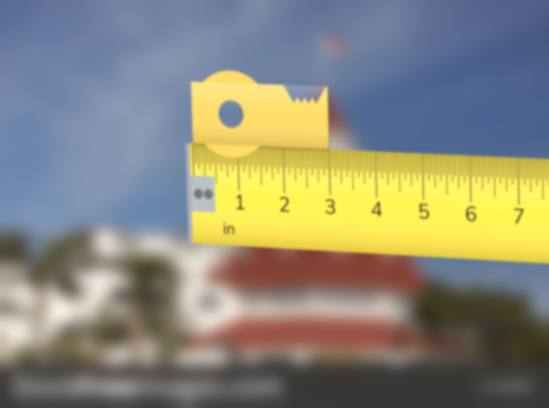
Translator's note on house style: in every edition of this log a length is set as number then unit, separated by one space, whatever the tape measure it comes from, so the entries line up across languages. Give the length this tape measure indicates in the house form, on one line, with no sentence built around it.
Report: 3 in
